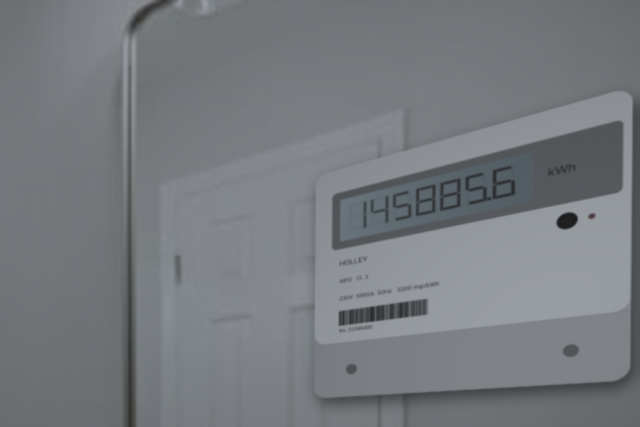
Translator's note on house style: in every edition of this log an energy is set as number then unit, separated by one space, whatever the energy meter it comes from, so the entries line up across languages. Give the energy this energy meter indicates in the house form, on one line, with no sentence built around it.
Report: 145885.6 kWh
